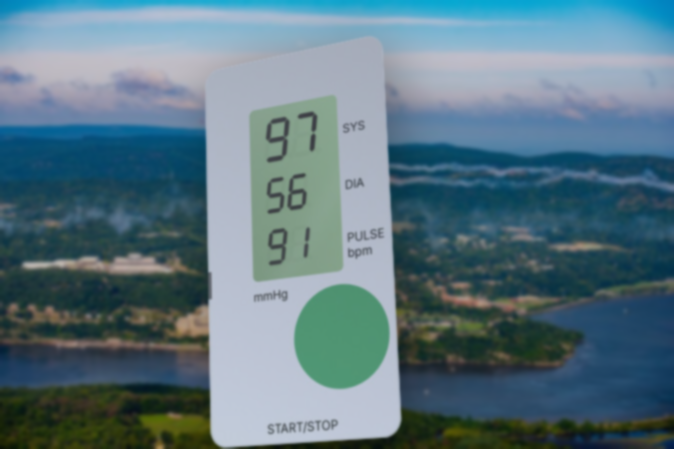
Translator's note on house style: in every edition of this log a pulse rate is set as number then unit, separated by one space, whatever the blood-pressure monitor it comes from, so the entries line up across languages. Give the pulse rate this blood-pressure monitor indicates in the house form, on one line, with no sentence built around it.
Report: 91 bpm
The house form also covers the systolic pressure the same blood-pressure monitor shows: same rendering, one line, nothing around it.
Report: 97 mmHg
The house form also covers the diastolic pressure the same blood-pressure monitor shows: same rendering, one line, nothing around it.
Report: 56 mmHg
